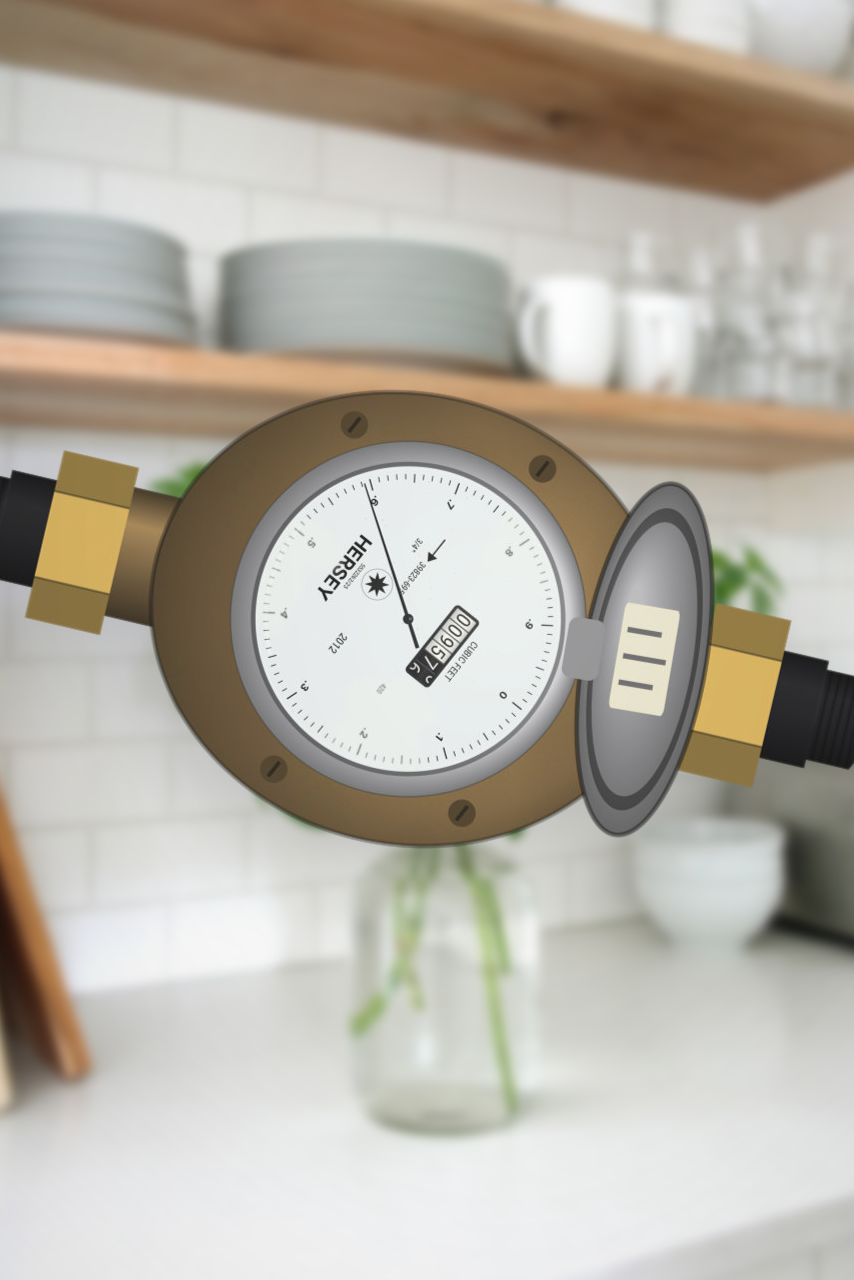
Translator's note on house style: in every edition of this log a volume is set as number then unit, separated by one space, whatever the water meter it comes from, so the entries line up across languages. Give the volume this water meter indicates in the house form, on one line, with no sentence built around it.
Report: 9575.59 ft³
